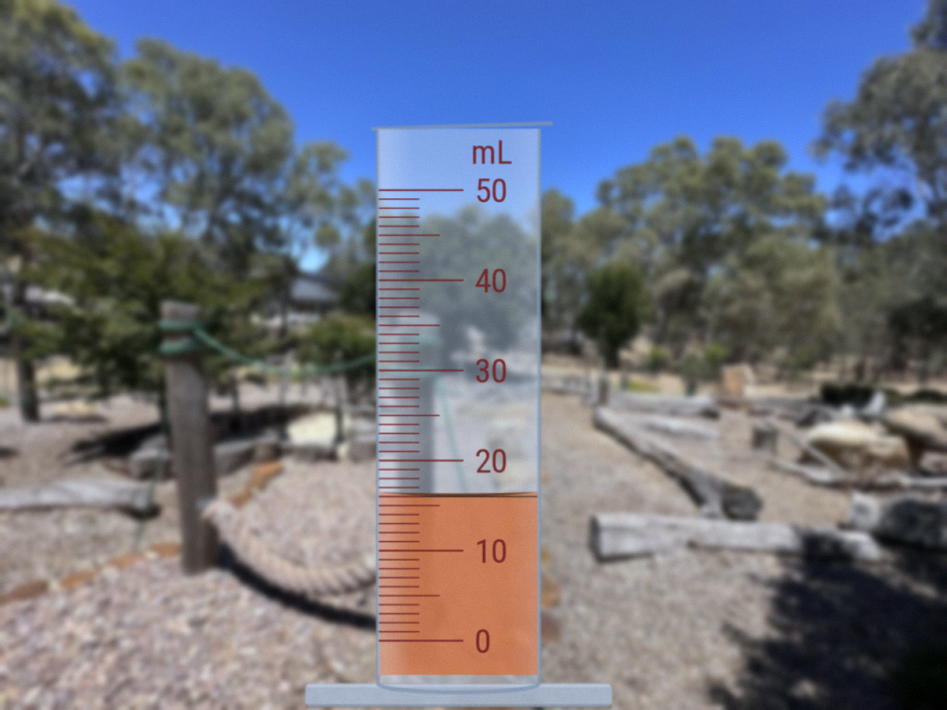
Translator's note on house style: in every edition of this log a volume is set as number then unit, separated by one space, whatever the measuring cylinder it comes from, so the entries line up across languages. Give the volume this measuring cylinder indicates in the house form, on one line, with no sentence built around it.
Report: 16 mL
